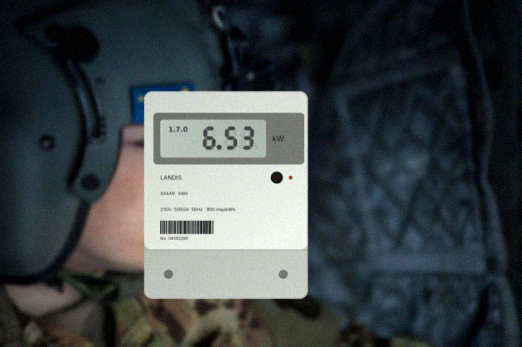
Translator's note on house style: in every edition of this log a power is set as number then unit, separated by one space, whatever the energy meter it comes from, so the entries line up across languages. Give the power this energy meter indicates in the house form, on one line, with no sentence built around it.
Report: 6.53 kW
